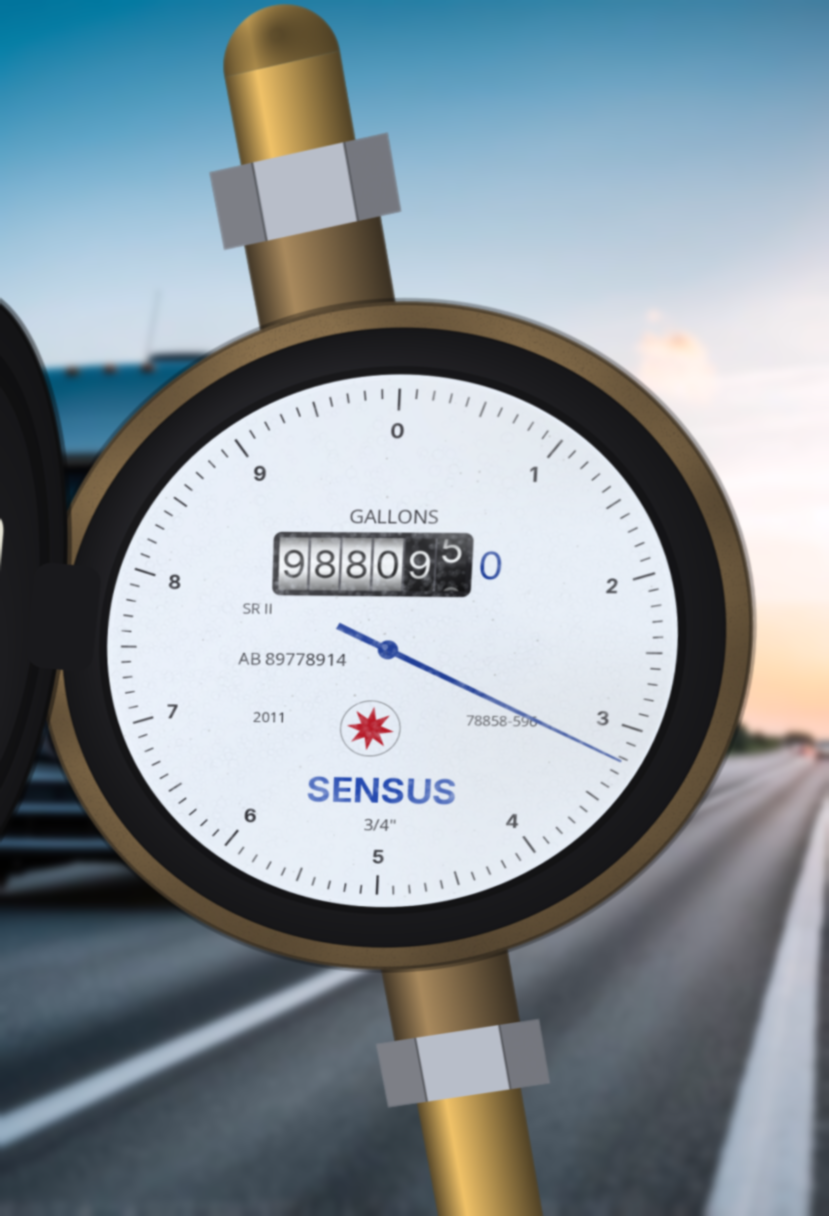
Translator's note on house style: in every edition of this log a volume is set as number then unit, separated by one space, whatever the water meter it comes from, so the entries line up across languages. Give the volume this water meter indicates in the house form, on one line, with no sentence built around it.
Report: 9880953.2 gal
